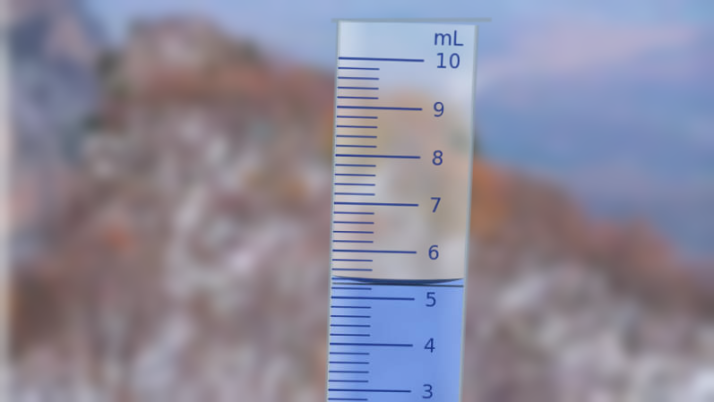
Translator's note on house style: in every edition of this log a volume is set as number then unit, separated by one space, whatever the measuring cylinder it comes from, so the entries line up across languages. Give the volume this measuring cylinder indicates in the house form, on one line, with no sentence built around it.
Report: 5.3 mL
